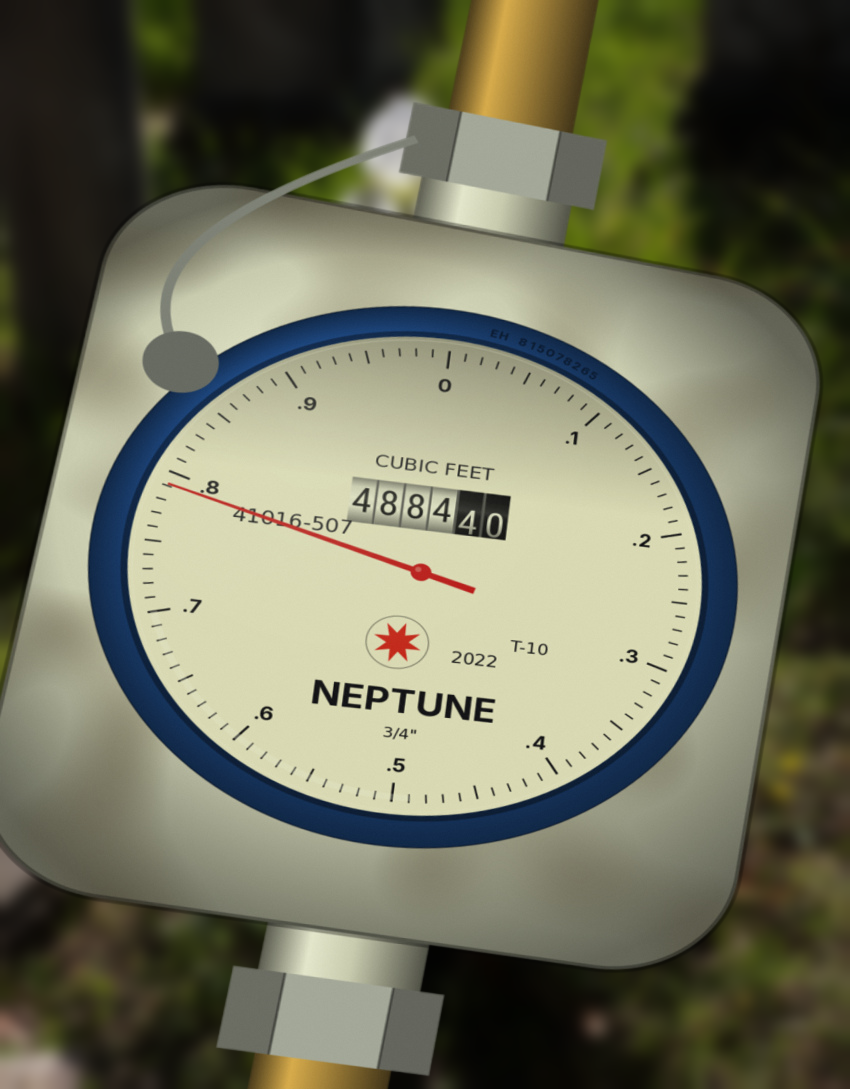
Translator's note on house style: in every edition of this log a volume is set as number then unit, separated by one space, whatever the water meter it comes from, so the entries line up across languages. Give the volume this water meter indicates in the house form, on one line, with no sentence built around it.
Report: 488439.79 ft³
